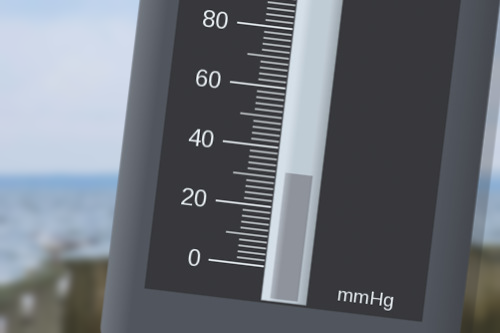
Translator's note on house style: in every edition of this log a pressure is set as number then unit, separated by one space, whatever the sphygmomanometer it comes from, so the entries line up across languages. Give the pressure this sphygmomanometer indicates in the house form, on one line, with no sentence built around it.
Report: 32 mmHg
